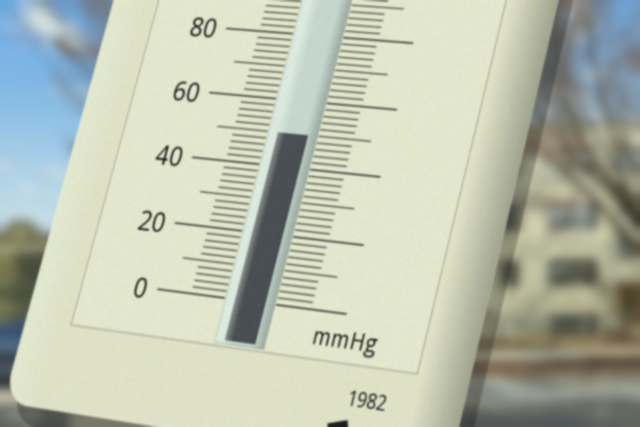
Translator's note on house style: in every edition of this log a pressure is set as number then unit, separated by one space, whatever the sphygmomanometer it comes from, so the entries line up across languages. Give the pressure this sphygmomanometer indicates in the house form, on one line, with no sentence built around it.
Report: 50 mmHg
